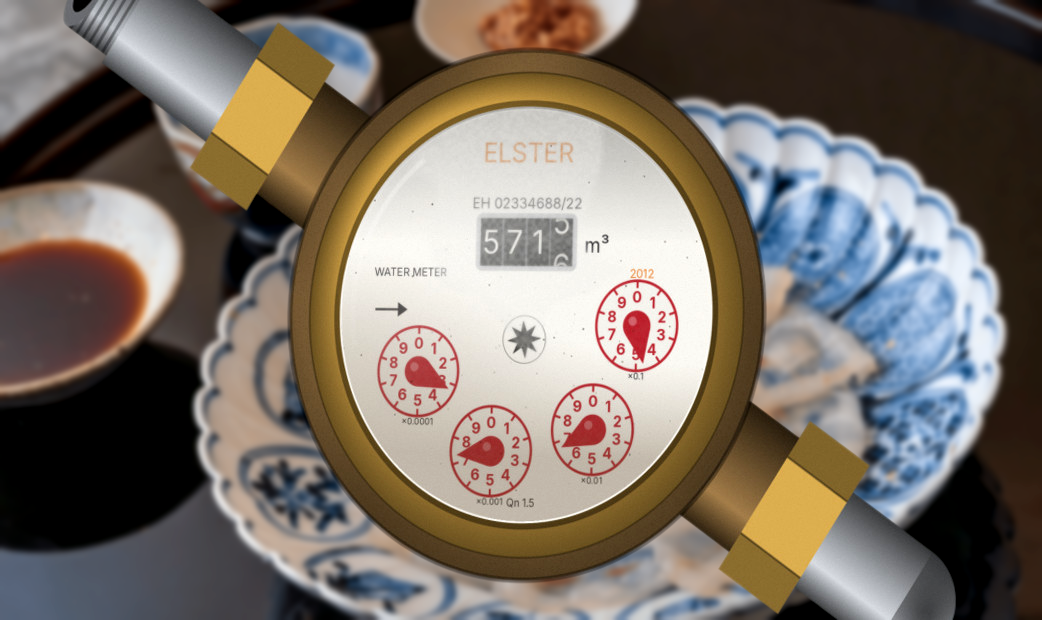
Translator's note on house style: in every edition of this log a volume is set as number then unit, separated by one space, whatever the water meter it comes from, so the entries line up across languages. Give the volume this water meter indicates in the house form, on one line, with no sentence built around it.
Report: 5715.4673 m³
